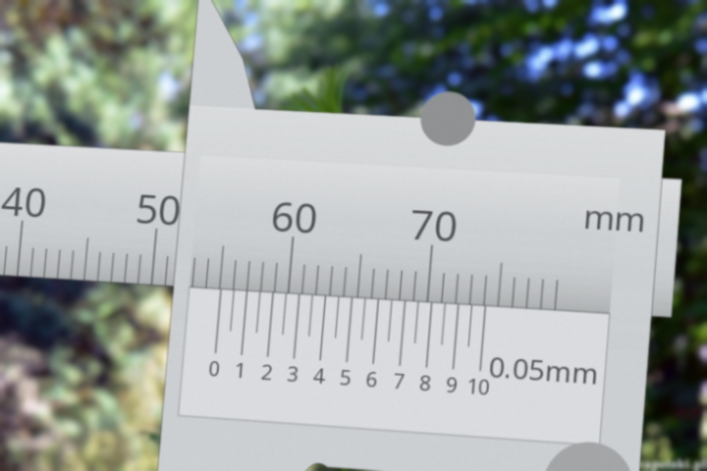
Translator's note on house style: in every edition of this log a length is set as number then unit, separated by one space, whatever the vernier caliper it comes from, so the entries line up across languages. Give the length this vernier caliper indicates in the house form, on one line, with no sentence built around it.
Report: 55.1 mm
